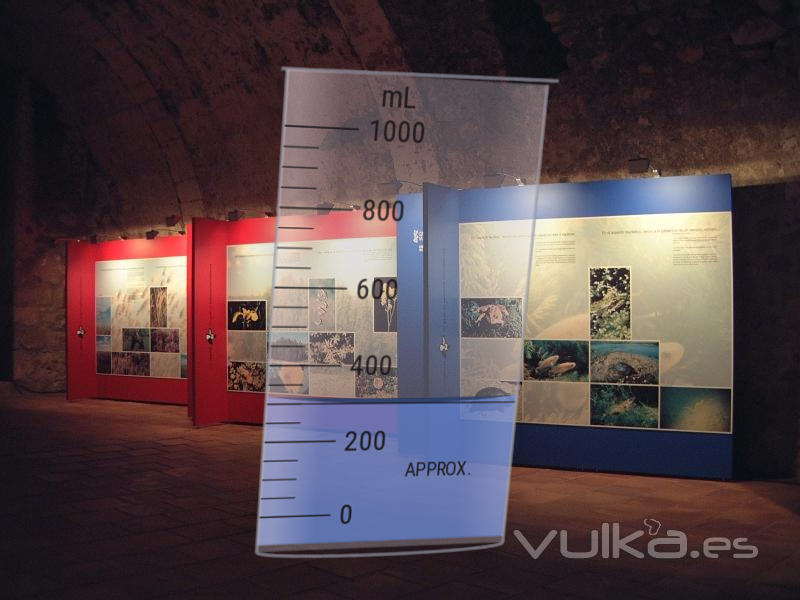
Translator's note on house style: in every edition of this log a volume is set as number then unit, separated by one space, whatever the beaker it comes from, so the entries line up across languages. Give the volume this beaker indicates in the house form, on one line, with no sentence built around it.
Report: 300 mL
